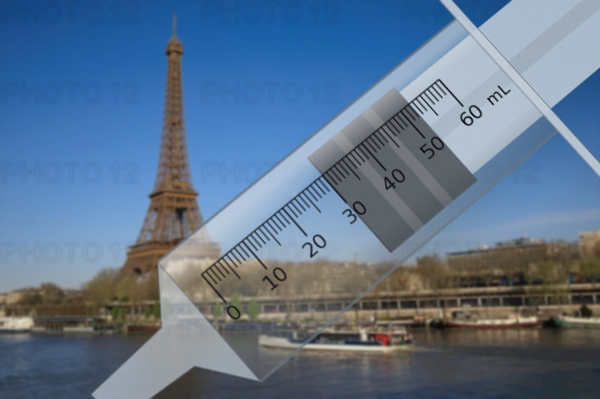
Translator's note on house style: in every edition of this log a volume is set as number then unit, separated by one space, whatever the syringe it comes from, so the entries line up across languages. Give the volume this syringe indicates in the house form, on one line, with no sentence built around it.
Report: 30 mL
